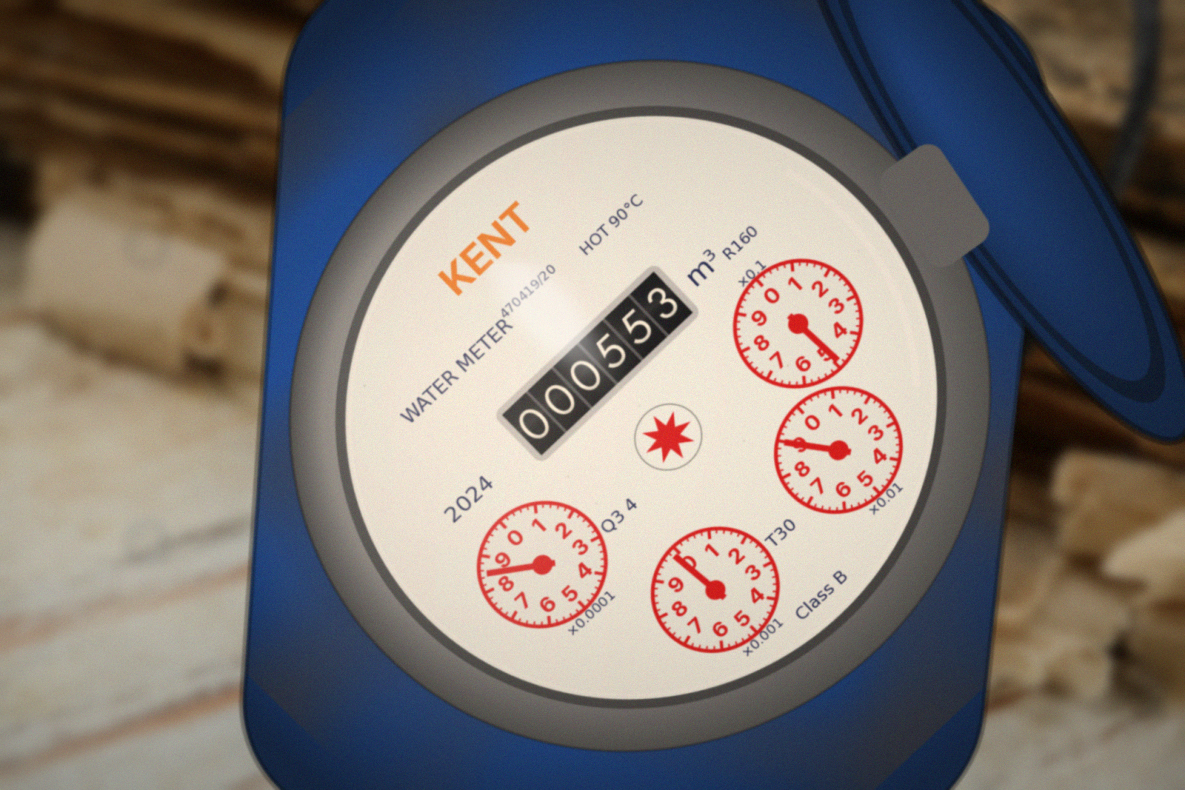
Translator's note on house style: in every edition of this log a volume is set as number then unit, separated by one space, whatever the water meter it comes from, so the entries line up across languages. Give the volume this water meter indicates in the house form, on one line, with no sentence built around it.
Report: 553.4898 m³
